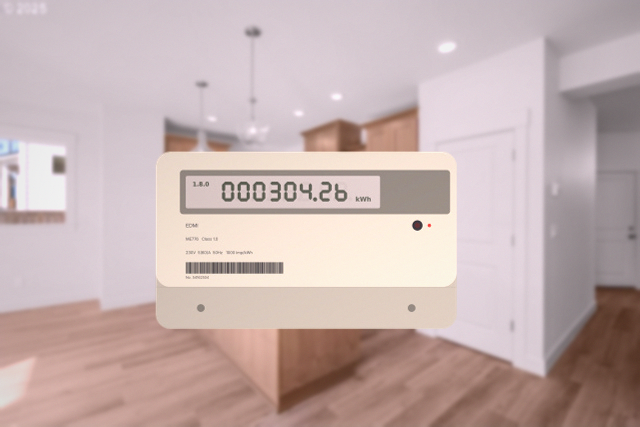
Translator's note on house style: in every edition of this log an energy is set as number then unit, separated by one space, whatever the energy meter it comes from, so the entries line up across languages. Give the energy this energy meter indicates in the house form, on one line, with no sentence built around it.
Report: 304.26 kWh
